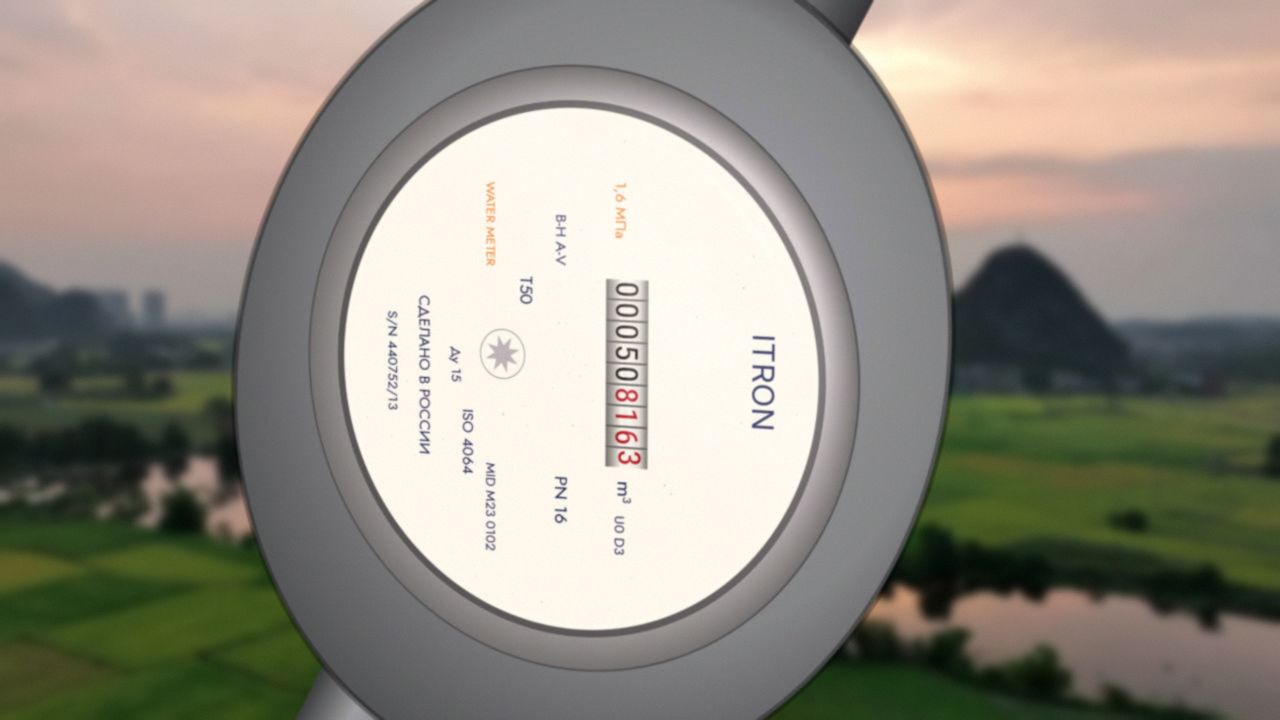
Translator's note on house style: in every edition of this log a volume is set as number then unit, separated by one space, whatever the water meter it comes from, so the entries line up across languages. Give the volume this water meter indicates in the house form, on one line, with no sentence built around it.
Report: 50.8163 m³
